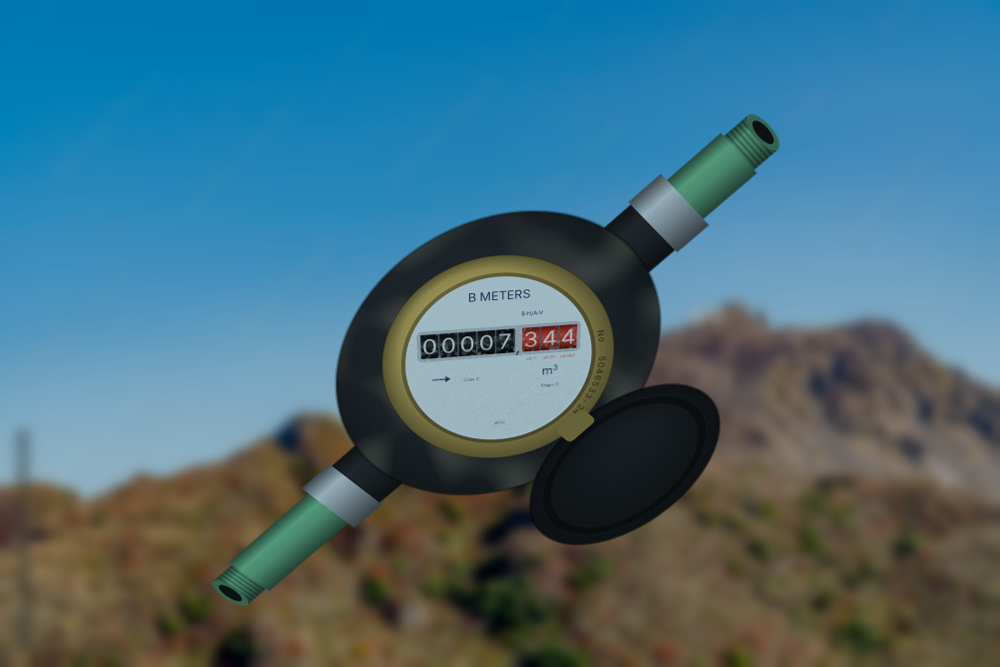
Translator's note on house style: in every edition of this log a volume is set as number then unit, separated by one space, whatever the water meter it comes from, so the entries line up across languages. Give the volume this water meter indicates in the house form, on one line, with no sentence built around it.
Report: 7.344 m³
